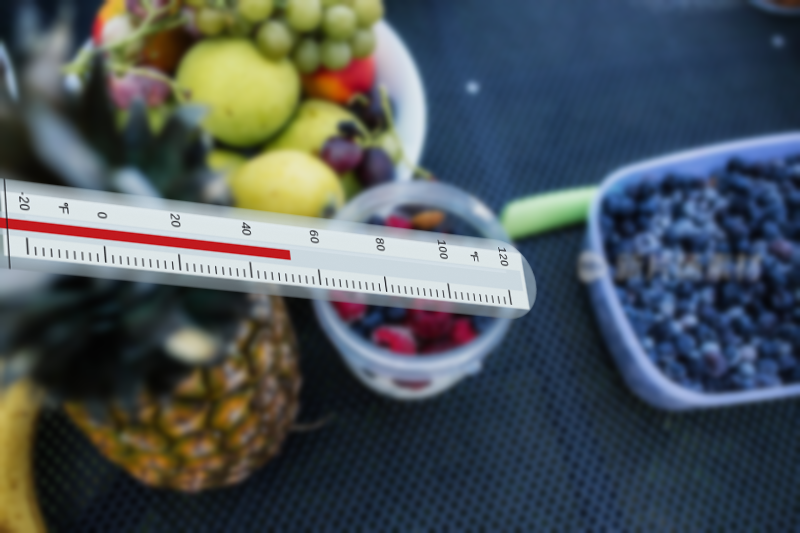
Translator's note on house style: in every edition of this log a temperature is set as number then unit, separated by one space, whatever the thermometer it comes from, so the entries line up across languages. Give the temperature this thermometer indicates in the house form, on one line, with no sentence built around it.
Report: 52 °F
